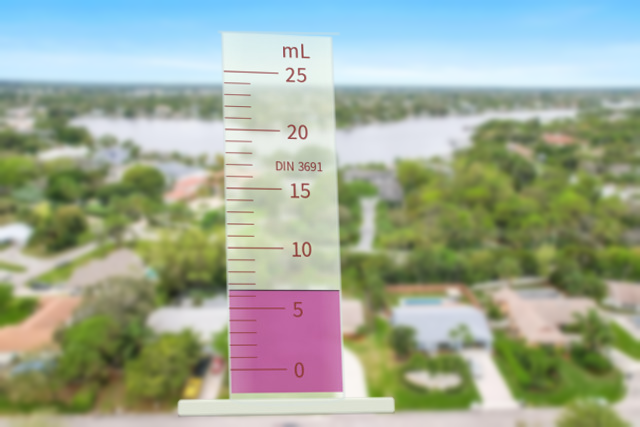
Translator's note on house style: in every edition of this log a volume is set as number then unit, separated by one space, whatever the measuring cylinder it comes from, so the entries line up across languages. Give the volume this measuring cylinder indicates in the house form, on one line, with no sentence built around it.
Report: 6.5 mL
